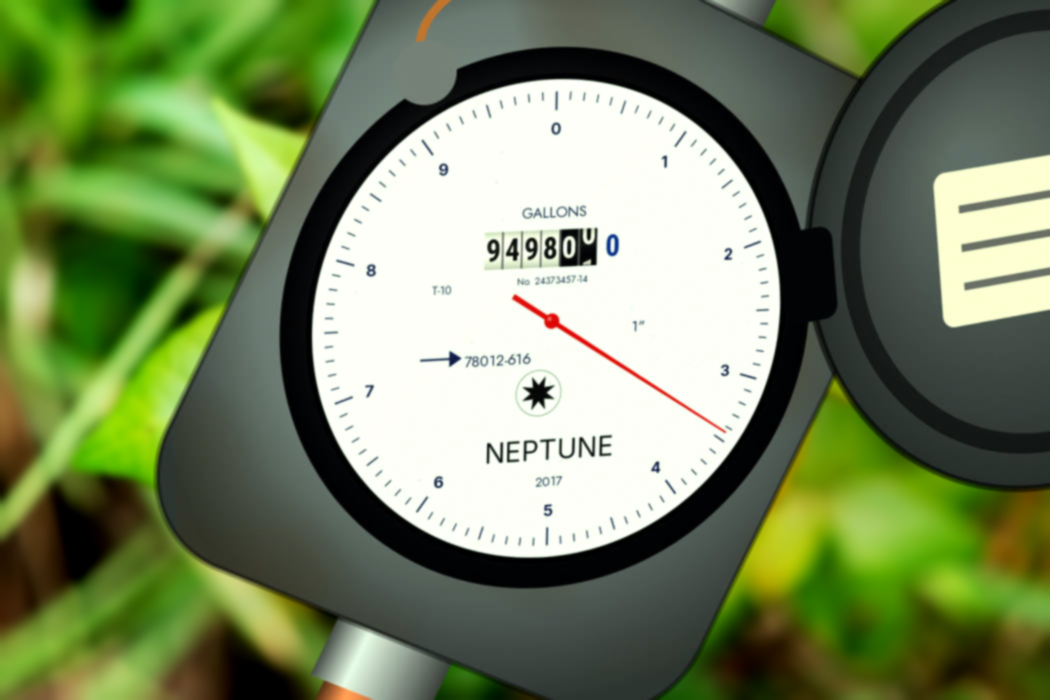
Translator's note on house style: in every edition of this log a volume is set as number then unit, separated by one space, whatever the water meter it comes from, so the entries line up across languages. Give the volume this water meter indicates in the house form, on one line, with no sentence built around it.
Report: 9498003.4 gal
